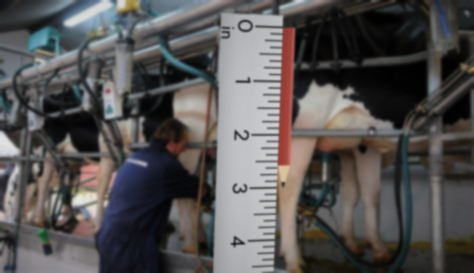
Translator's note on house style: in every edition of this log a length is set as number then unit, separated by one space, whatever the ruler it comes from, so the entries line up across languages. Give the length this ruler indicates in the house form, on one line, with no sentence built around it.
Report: 3 in
